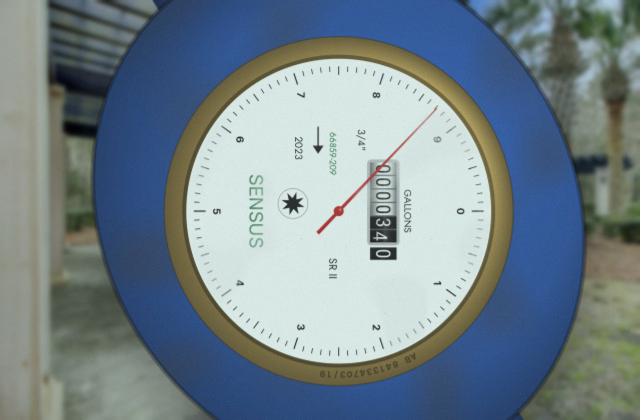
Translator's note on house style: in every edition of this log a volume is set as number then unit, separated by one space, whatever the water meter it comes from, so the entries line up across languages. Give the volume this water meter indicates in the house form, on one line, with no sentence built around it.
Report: 338.7 gal
